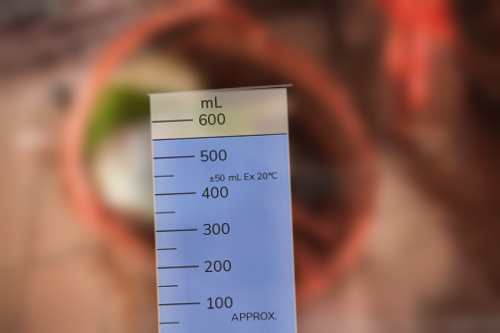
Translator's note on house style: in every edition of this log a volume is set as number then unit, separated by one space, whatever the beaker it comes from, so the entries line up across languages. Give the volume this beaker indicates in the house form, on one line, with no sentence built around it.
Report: 550 mL
